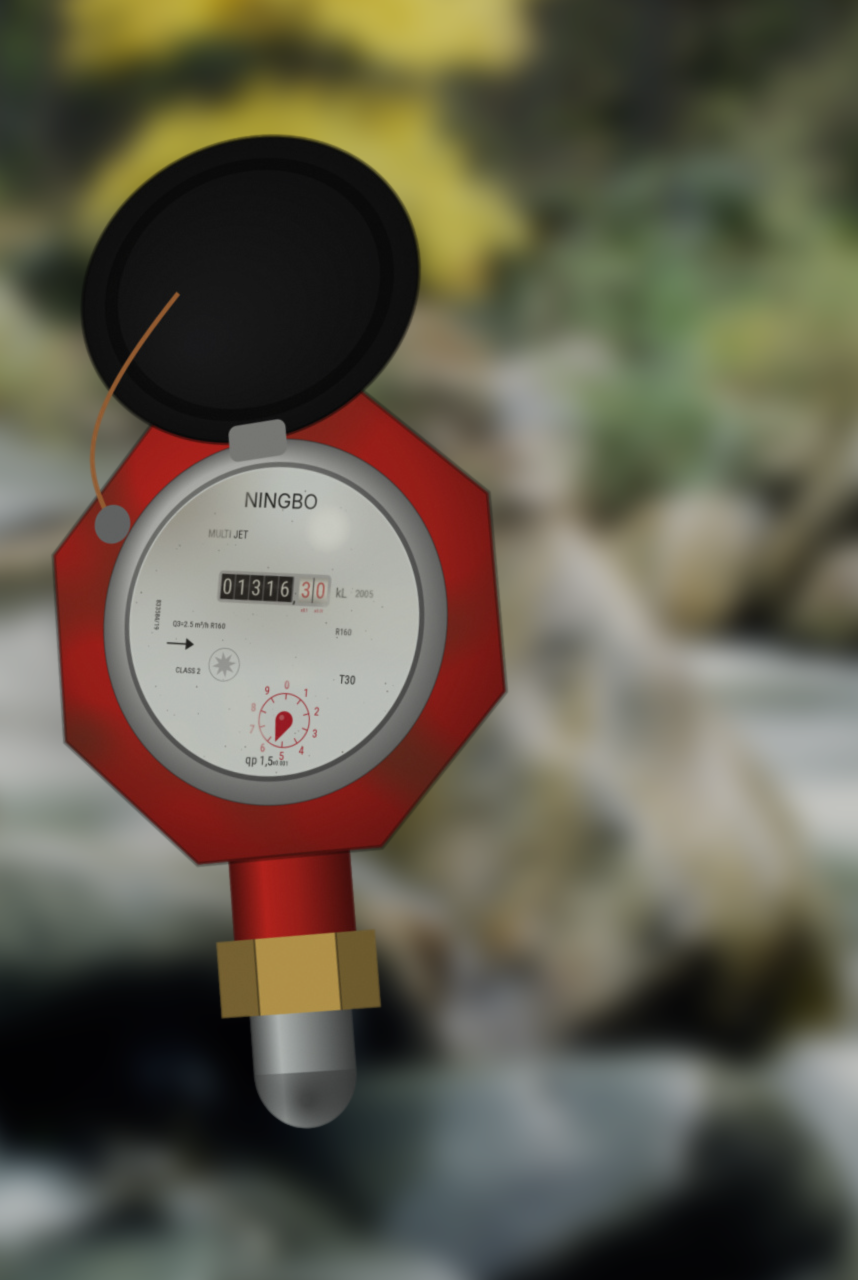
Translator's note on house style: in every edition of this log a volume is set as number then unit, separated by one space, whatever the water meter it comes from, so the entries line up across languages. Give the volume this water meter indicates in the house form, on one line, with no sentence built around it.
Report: 1316.305 kL
